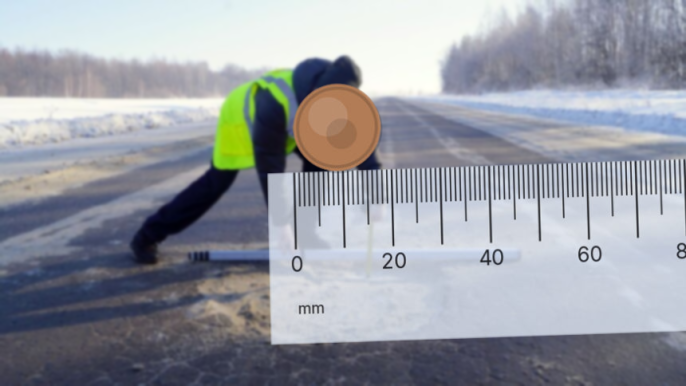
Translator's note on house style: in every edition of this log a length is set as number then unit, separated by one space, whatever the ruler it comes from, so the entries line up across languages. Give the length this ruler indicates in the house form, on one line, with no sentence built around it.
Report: 18 mm
